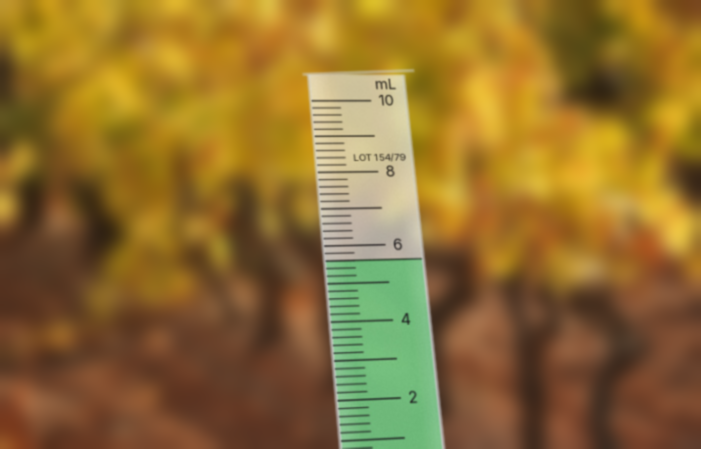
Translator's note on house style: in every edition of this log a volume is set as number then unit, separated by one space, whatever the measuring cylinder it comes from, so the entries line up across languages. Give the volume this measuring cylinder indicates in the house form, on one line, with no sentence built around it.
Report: 5.6 mL
